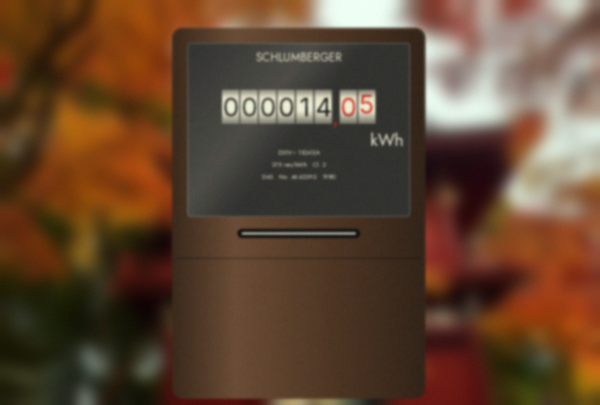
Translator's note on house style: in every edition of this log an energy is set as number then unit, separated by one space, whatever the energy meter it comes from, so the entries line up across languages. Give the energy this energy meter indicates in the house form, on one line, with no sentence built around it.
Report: 14.05 kWh
